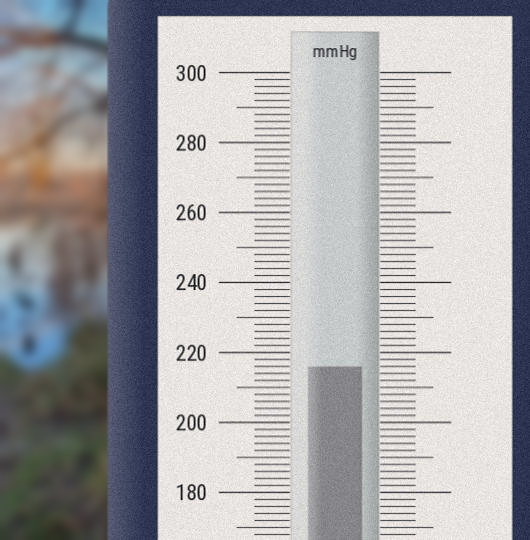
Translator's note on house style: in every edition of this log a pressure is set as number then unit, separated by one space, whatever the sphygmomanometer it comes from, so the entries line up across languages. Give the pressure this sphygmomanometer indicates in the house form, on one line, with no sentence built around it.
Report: 216 mmHg
